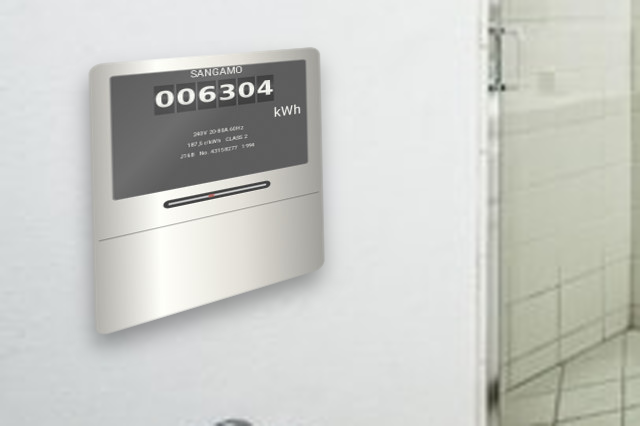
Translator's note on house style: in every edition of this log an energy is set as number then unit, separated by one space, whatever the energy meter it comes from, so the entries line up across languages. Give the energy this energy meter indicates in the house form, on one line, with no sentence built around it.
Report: 6304 kWh
